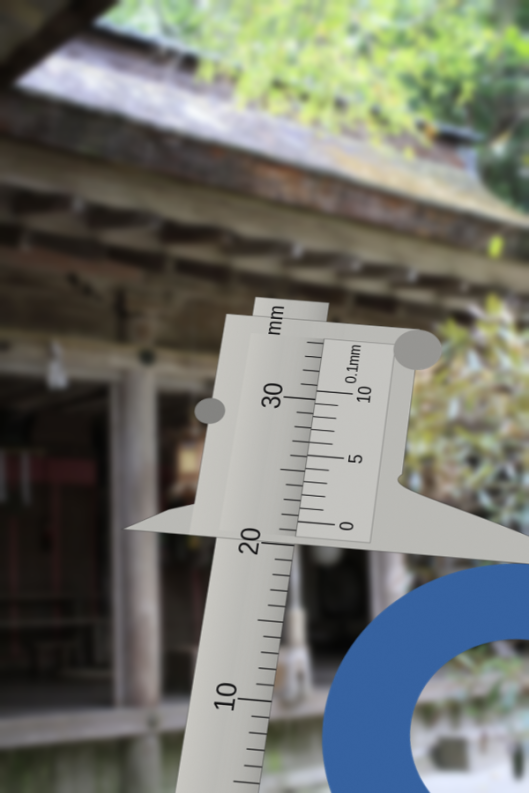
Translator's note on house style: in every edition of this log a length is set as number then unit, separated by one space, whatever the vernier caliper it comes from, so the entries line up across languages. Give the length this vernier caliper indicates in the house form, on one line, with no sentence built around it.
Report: 21.6 mm
